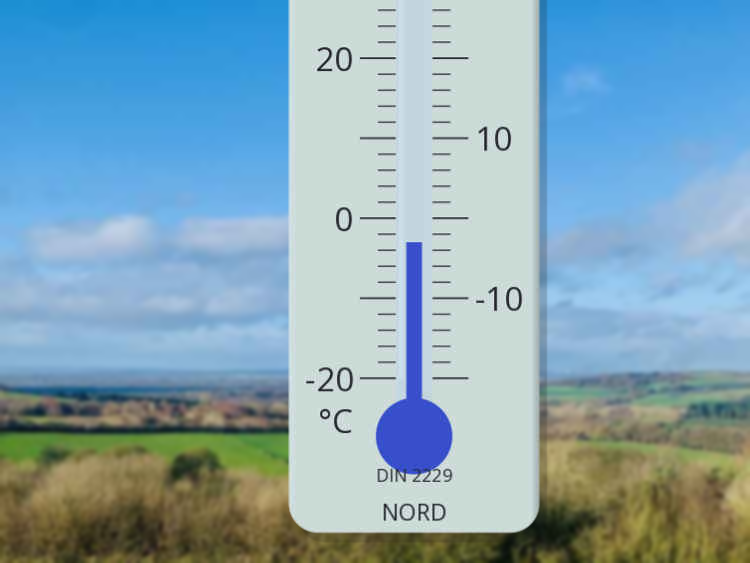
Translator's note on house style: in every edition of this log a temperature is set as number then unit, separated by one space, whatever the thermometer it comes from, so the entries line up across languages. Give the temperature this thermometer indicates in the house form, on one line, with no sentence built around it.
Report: -3 °C
